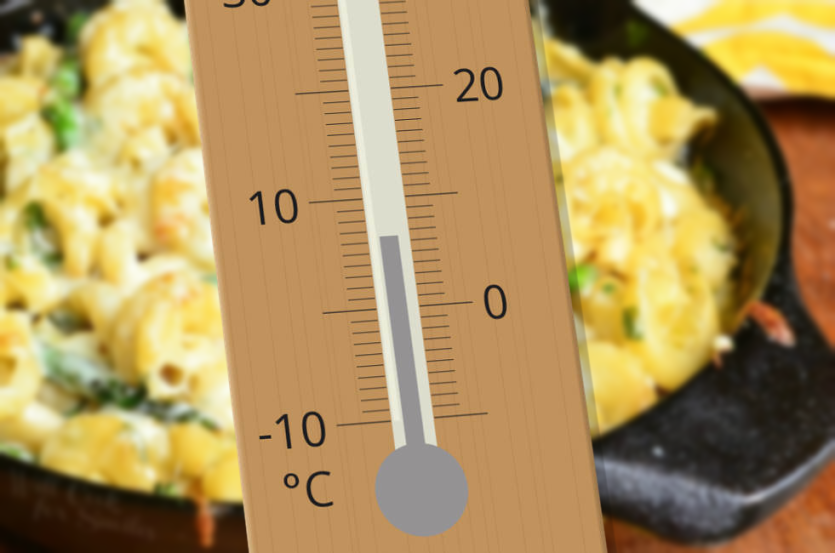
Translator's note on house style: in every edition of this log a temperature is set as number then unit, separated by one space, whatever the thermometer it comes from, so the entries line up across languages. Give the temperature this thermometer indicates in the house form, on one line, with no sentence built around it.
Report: 6.5 °C
